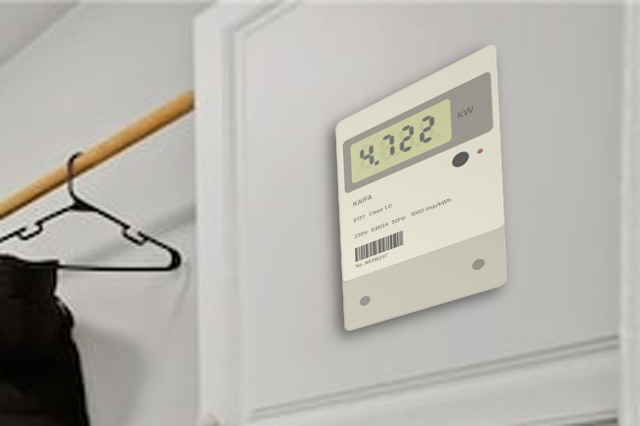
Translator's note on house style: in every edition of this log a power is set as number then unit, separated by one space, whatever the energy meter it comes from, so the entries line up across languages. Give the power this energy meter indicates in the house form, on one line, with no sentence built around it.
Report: 4.722 kW
